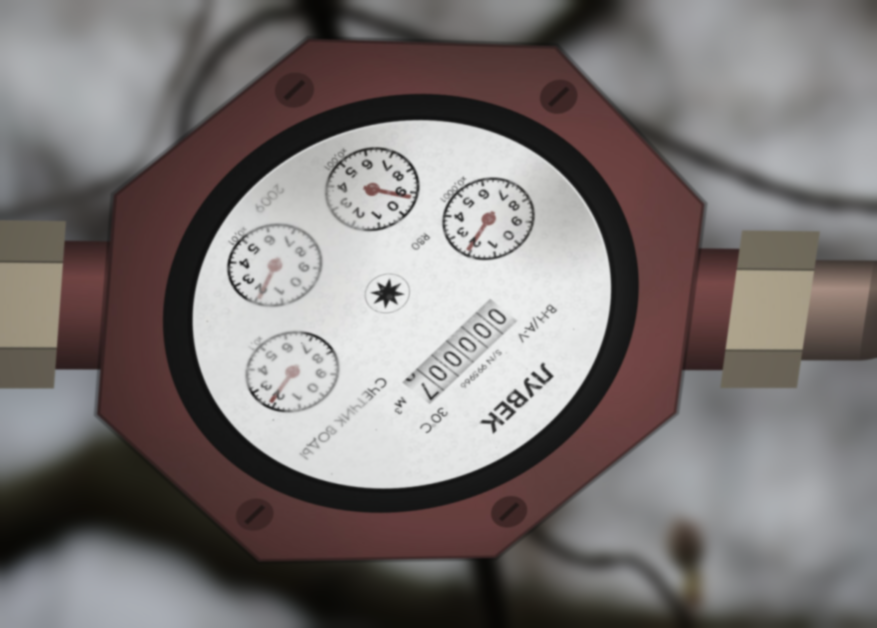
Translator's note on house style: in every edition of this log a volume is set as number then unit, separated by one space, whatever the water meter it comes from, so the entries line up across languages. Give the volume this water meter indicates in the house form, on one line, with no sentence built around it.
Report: 7.2192 m³
